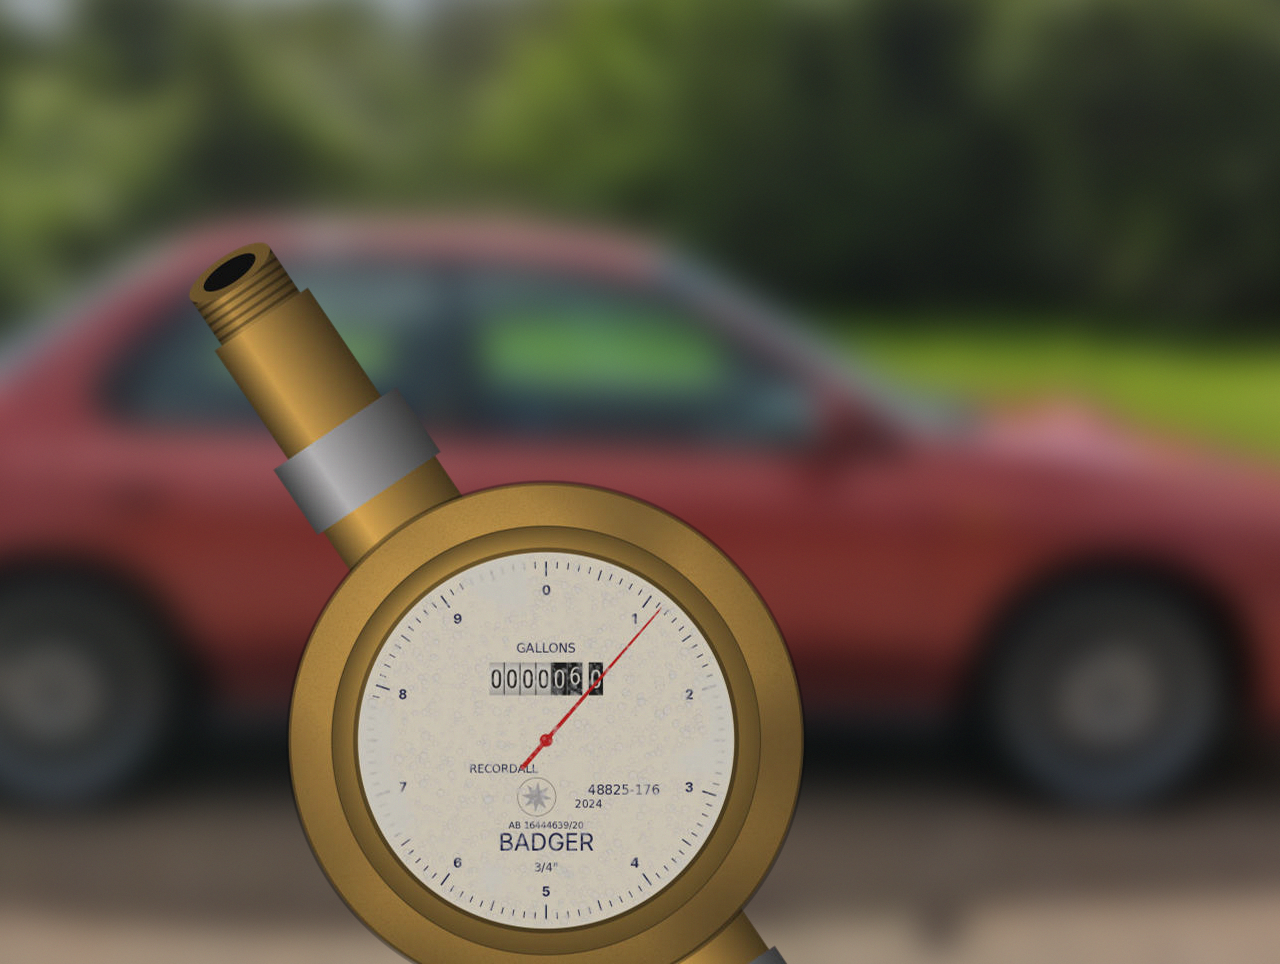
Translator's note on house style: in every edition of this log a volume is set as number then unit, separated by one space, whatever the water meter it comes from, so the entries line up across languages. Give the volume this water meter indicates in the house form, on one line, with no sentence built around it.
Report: 61.1 gal
